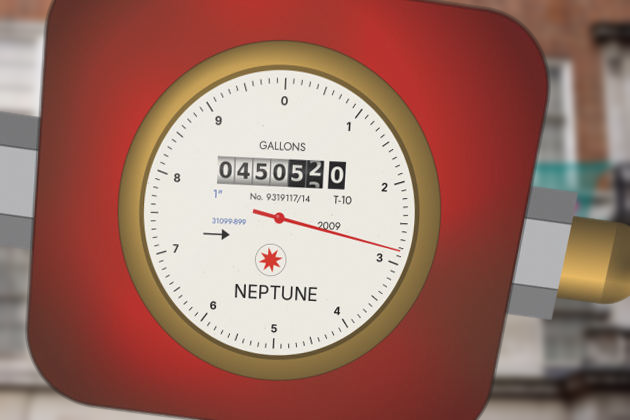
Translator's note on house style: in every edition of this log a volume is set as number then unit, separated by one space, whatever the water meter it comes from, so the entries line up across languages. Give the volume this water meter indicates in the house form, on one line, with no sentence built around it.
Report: 450522.8 gal
